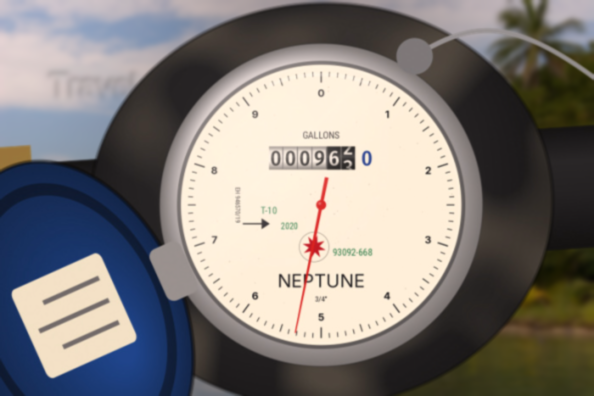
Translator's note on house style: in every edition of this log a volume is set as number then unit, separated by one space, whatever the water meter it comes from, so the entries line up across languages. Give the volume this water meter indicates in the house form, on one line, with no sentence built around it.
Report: 9625.3 gal
